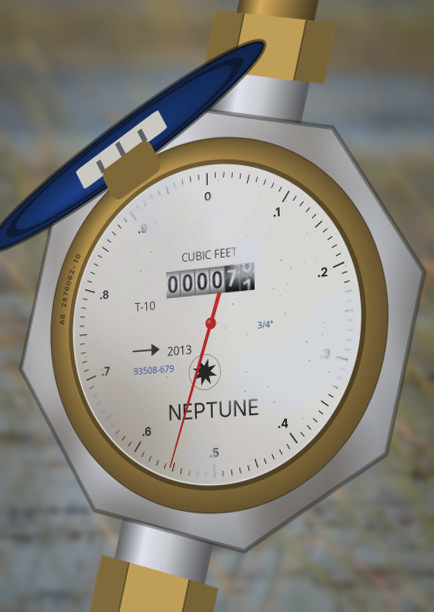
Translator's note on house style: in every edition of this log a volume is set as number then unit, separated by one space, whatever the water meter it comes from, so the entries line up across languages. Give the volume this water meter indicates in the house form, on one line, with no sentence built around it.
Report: 70.55 ft³
